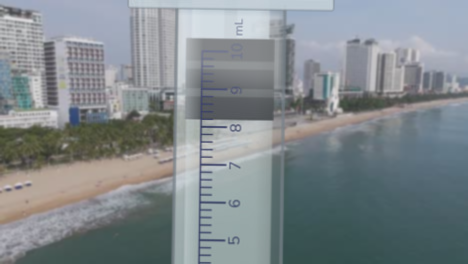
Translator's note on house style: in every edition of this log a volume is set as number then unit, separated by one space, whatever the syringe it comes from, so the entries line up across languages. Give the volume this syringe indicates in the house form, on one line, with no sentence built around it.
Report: 8.2 mL
